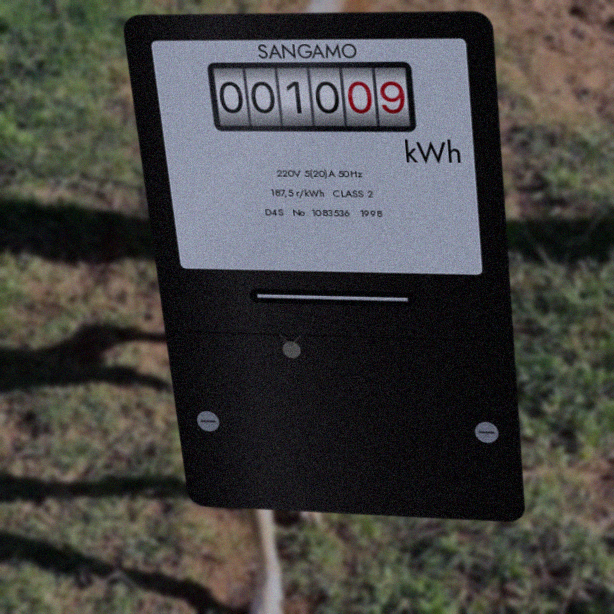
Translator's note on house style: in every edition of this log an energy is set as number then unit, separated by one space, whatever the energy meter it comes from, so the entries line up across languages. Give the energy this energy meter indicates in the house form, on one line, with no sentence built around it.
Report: 10.09 kWh
